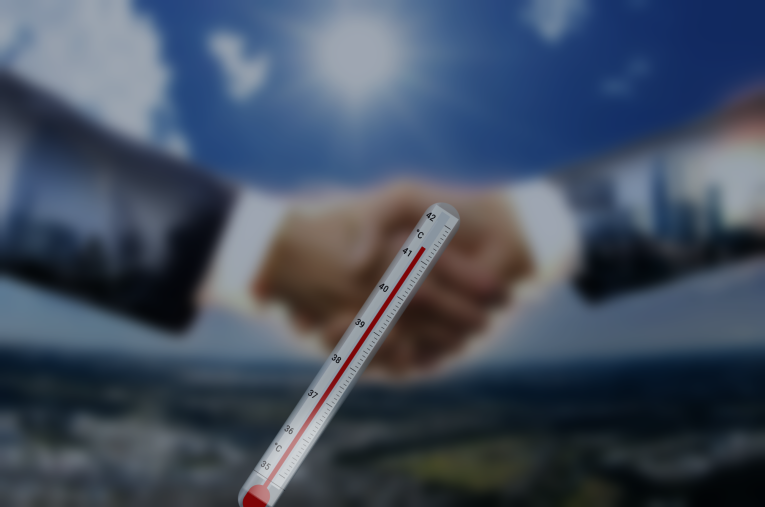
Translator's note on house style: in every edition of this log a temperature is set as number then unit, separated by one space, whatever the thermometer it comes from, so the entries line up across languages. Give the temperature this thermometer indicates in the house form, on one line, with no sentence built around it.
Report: 41.3 °C
